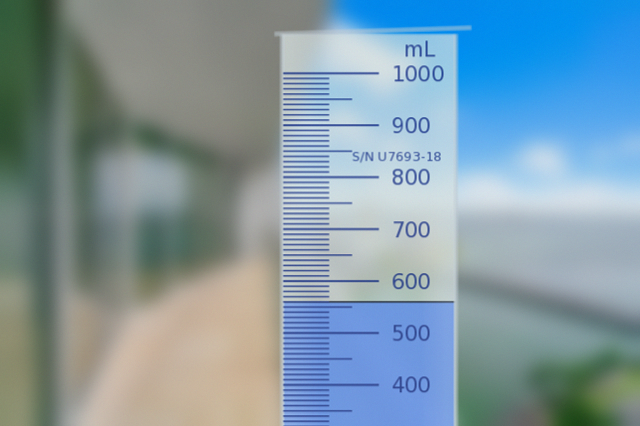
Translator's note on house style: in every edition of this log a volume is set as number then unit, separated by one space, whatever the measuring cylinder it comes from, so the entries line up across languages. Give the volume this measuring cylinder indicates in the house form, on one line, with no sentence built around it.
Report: 560 mL
